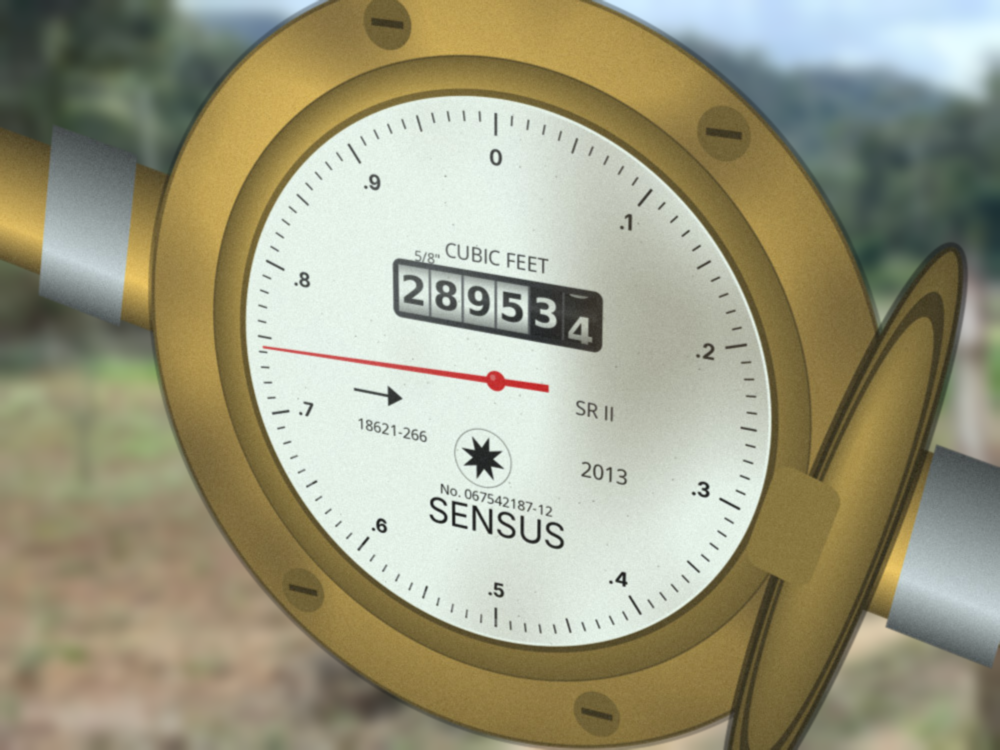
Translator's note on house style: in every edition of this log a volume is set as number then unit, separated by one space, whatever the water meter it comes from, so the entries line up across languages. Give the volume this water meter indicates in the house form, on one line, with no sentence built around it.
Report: 289533.74 ft³
